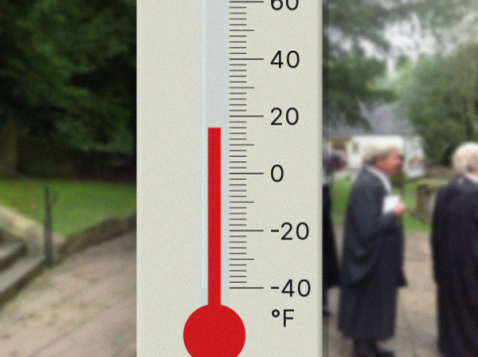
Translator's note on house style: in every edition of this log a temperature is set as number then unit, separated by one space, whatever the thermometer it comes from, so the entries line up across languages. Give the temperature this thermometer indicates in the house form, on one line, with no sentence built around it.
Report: 16 °F
